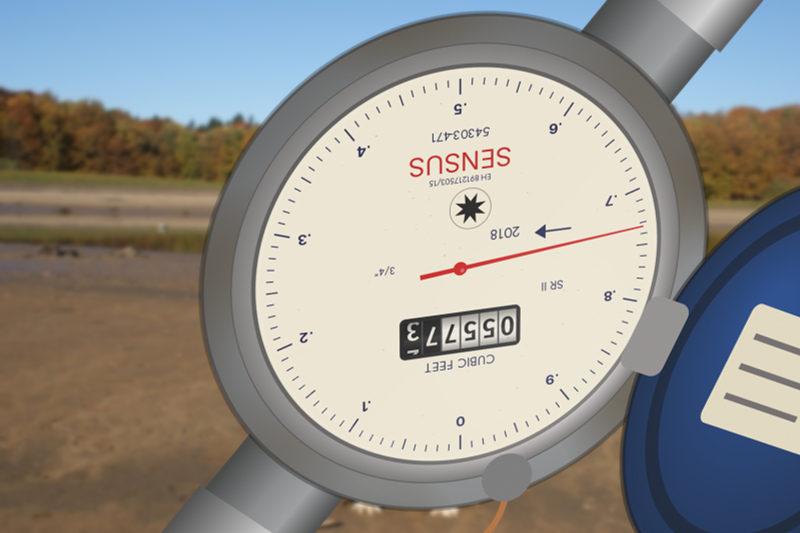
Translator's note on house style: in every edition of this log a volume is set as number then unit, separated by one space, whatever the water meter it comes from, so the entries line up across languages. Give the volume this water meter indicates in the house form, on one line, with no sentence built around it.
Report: 55772.73 ft³
